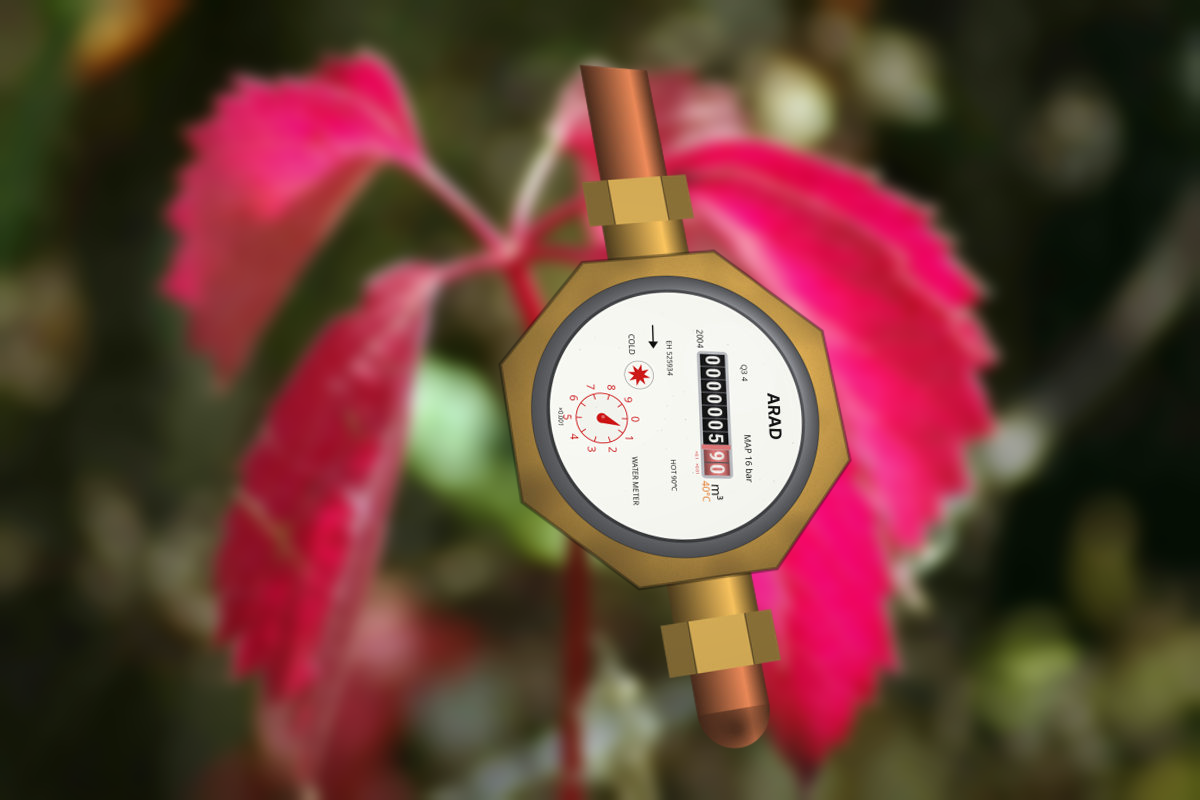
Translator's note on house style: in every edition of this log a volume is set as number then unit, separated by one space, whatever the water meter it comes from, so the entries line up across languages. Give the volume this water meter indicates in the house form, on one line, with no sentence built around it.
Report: 5.900 m³
